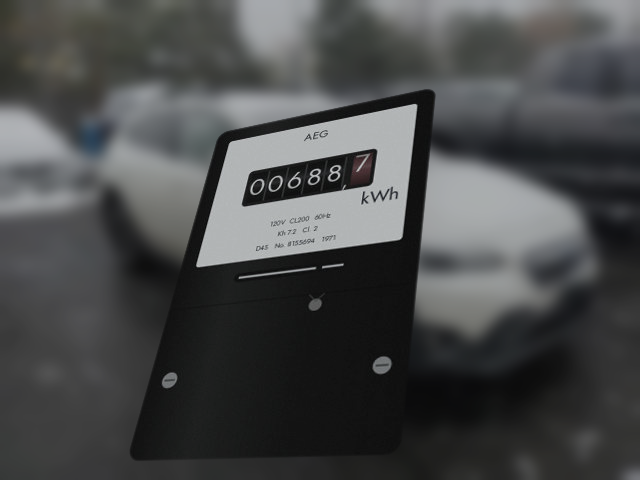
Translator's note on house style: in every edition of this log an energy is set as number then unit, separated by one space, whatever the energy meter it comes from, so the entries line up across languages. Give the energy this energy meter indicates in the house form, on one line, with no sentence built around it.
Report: 688.7 kWh
